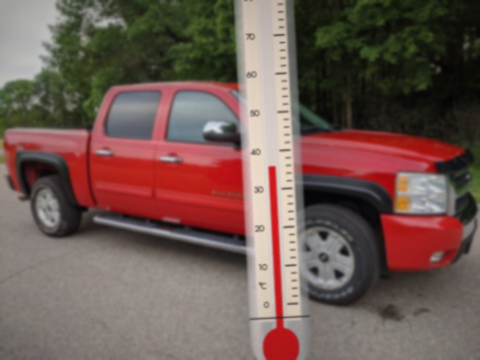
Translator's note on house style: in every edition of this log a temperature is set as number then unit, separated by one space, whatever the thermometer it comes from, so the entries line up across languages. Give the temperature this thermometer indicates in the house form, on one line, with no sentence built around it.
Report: 36 °C
